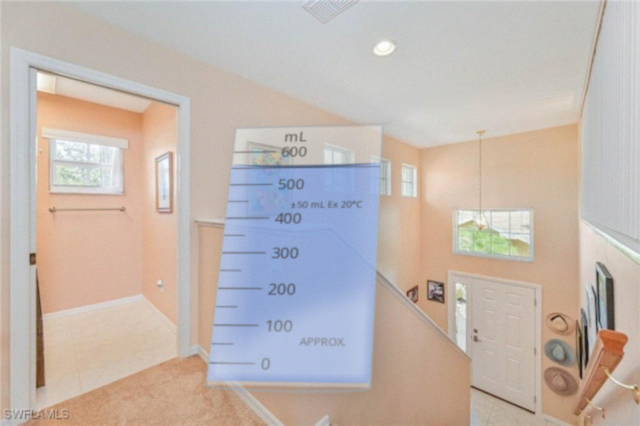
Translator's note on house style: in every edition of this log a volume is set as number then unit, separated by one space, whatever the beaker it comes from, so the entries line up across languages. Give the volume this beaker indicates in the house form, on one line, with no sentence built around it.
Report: 550 mL
